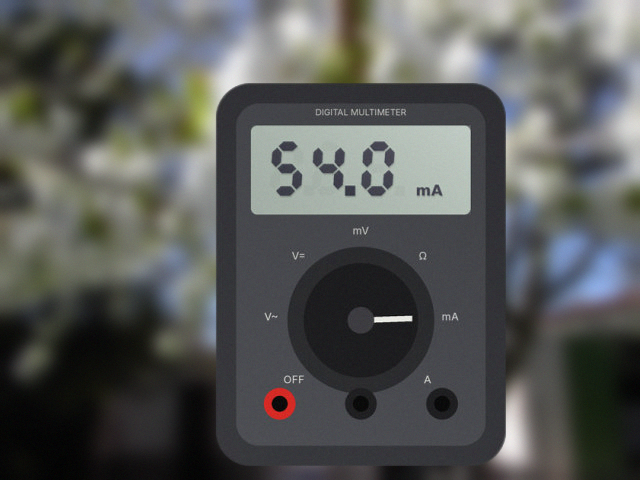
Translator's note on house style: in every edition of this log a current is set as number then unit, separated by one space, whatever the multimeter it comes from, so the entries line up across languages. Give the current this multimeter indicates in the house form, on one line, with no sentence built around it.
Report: 54.0 mA
